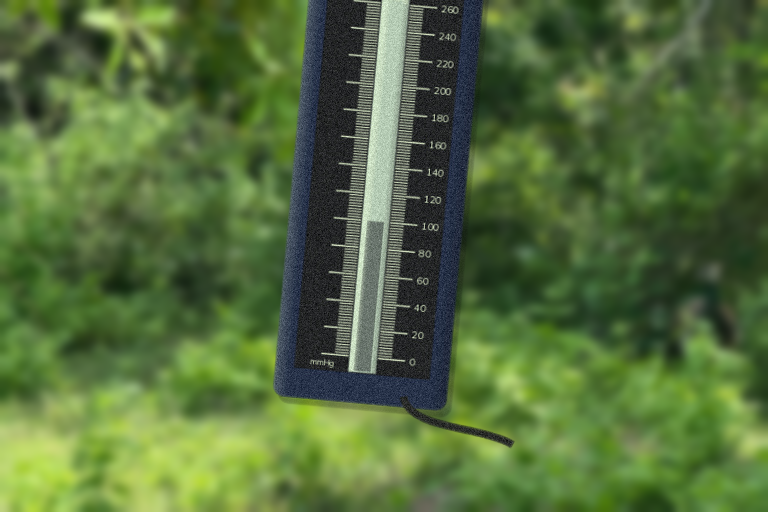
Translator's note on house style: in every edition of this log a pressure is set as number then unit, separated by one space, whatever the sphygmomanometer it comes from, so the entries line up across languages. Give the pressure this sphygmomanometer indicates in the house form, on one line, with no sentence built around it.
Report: 100 mmHg
